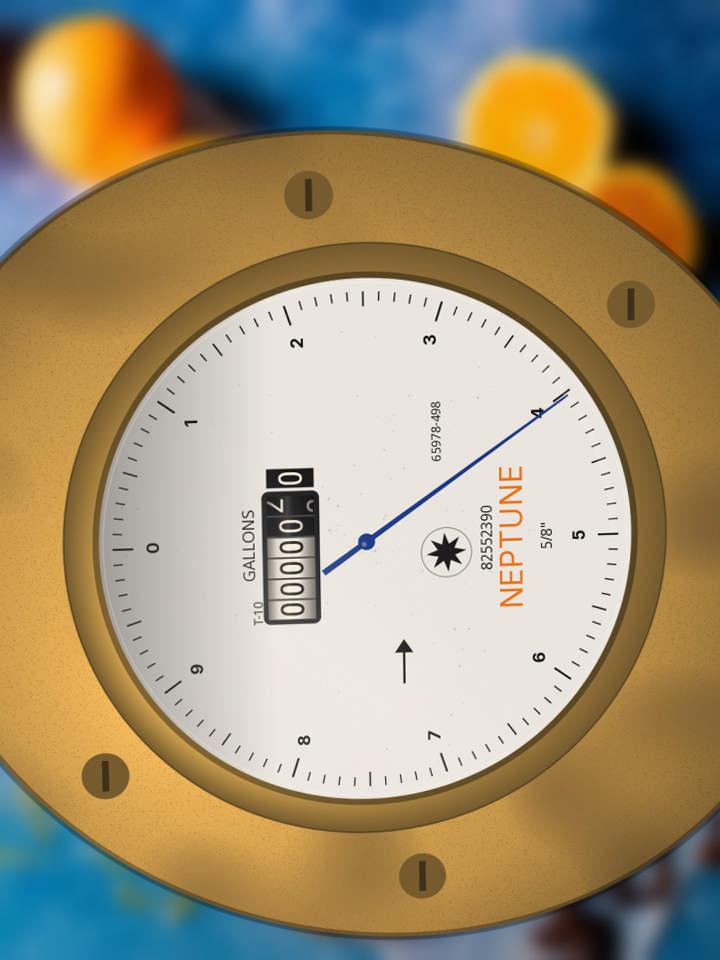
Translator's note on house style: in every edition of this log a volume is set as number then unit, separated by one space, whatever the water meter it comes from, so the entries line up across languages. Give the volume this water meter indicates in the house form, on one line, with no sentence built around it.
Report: 24.0 gal
